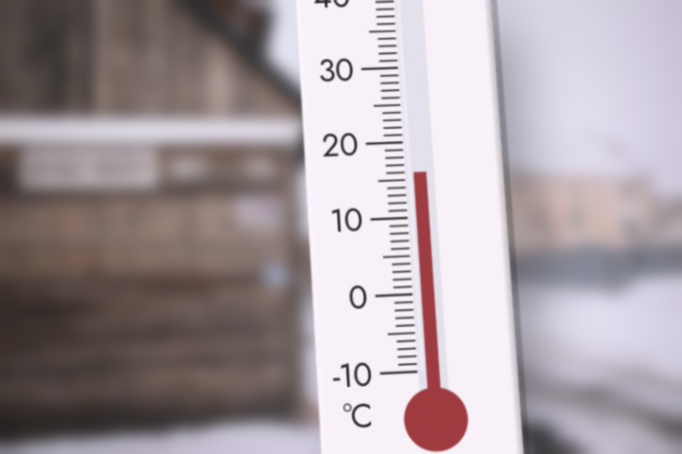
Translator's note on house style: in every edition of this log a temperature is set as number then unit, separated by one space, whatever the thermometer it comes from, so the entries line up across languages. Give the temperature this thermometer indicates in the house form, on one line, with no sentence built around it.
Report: 16 °C
